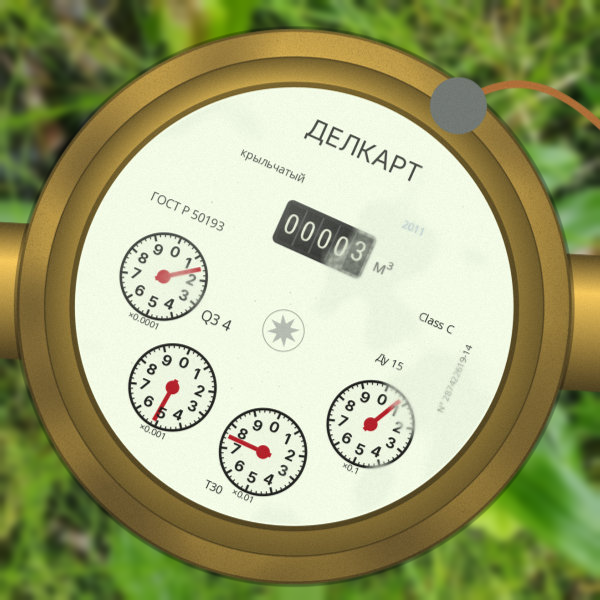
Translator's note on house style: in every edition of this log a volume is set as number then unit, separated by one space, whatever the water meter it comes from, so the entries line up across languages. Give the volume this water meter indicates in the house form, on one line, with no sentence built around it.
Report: 3.0751 m³
